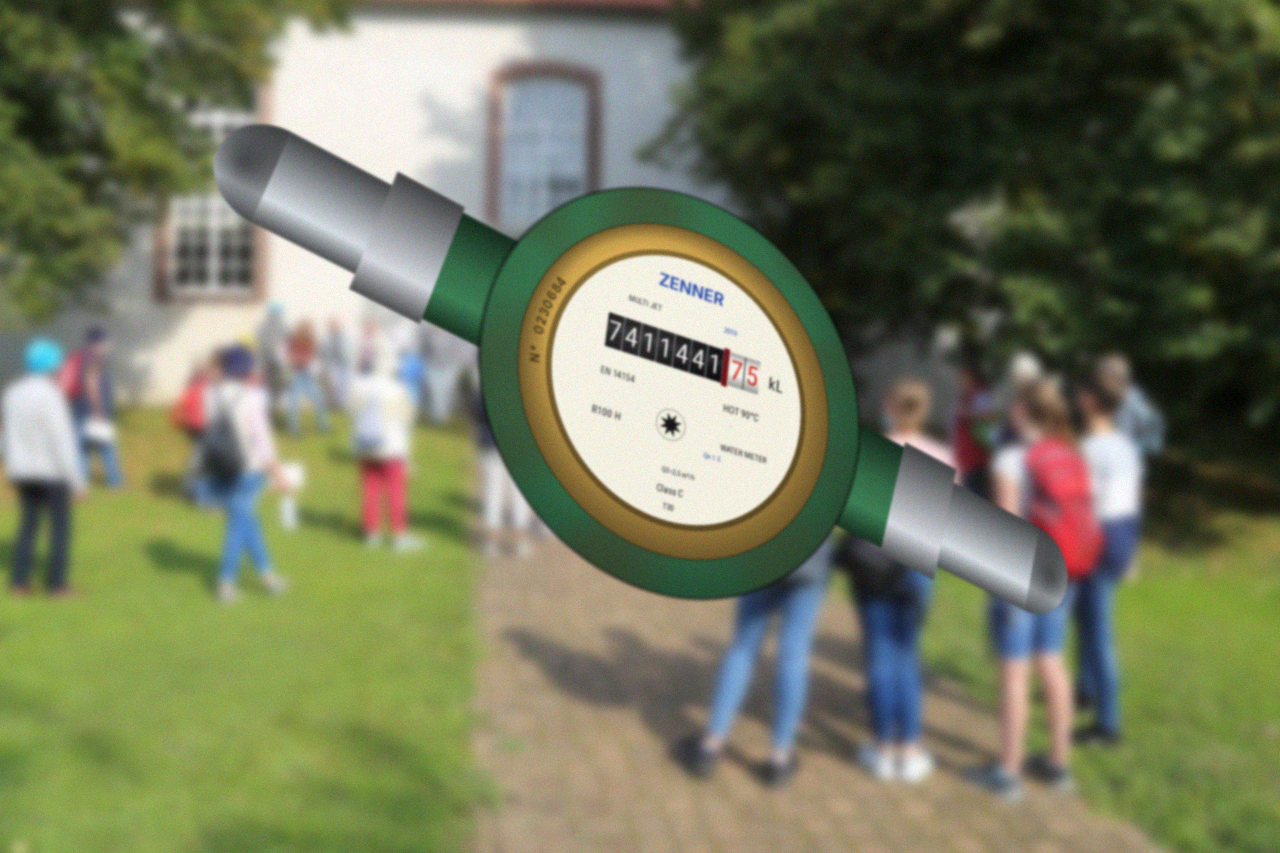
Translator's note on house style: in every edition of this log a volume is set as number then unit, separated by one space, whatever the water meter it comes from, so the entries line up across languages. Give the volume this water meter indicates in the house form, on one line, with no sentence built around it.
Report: 7411441.75 kL
